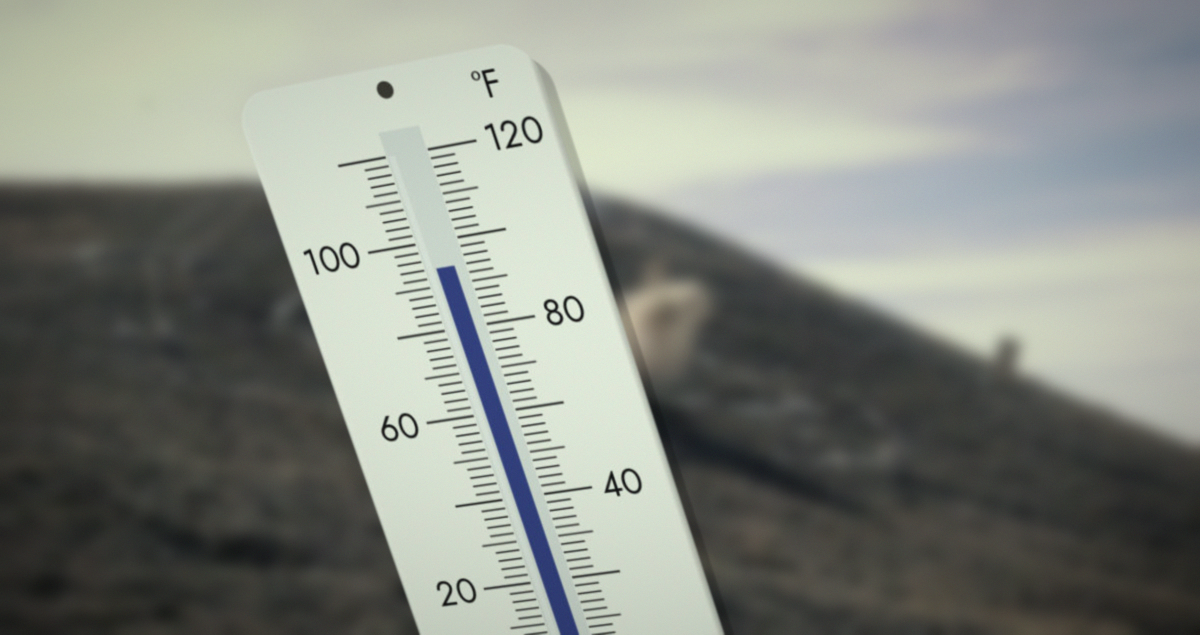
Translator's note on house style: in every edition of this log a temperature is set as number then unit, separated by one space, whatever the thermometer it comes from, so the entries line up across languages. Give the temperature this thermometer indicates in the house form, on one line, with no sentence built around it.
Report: 94 °F
